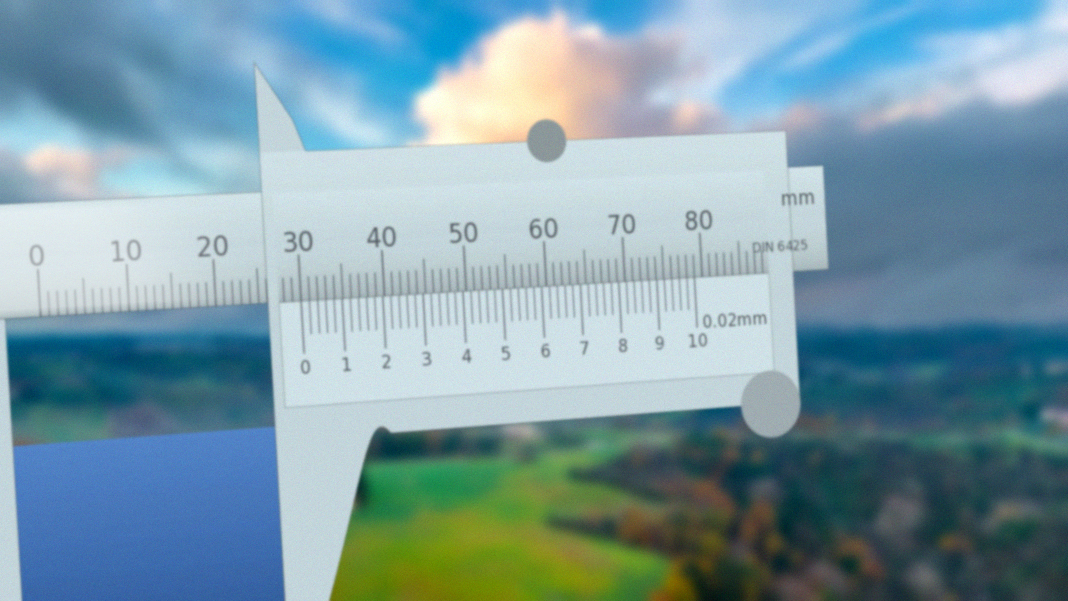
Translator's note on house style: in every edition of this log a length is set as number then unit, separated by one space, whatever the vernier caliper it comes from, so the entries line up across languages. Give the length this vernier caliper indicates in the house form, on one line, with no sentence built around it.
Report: 30.0 mm
